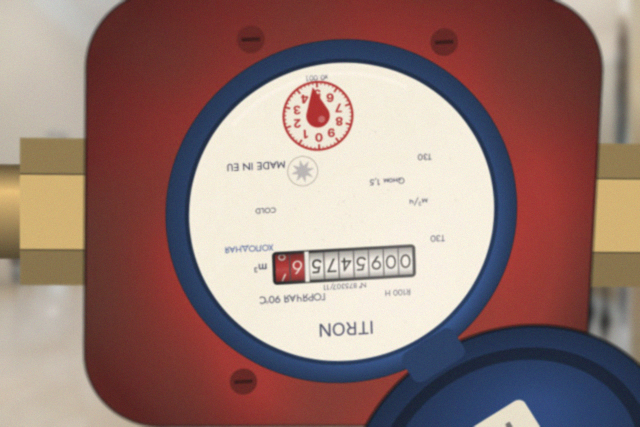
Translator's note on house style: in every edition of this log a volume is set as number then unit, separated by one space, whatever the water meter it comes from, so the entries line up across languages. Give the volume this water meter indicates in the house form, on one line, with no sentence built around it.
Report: 95475.674 m³
